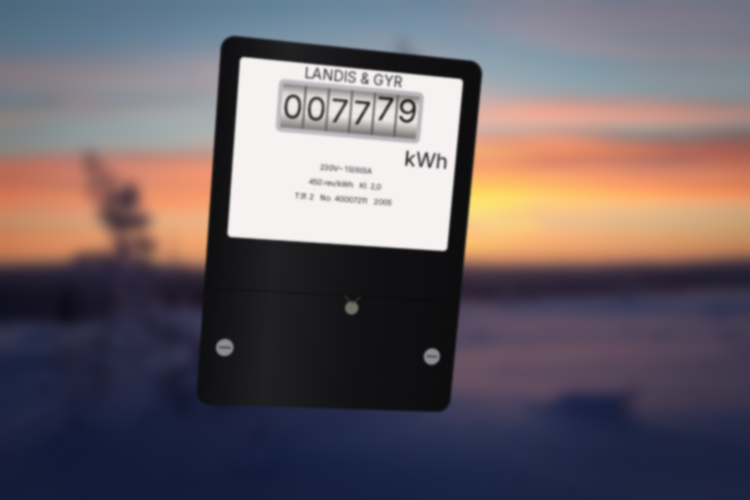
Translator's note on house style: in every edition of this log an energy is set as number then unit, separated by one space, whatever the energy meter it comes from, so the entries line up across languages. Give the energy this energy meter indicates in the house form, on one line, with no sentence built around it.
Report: 7779 kWh
